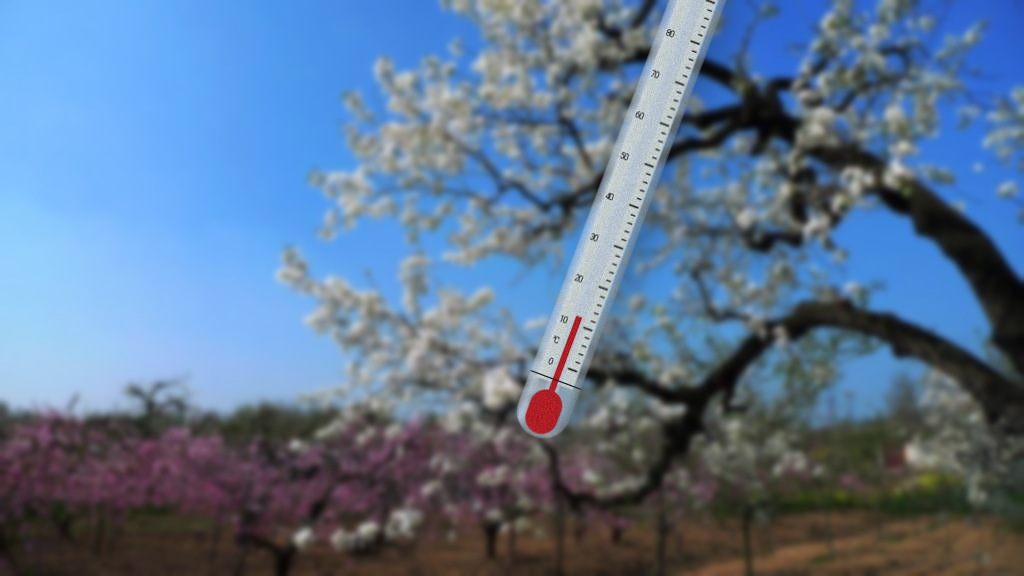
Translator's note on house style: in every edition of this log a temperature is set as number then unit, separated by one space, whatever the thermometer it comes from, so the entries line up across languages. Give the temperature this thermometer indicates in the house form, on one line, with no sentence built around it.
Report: 12 °C
